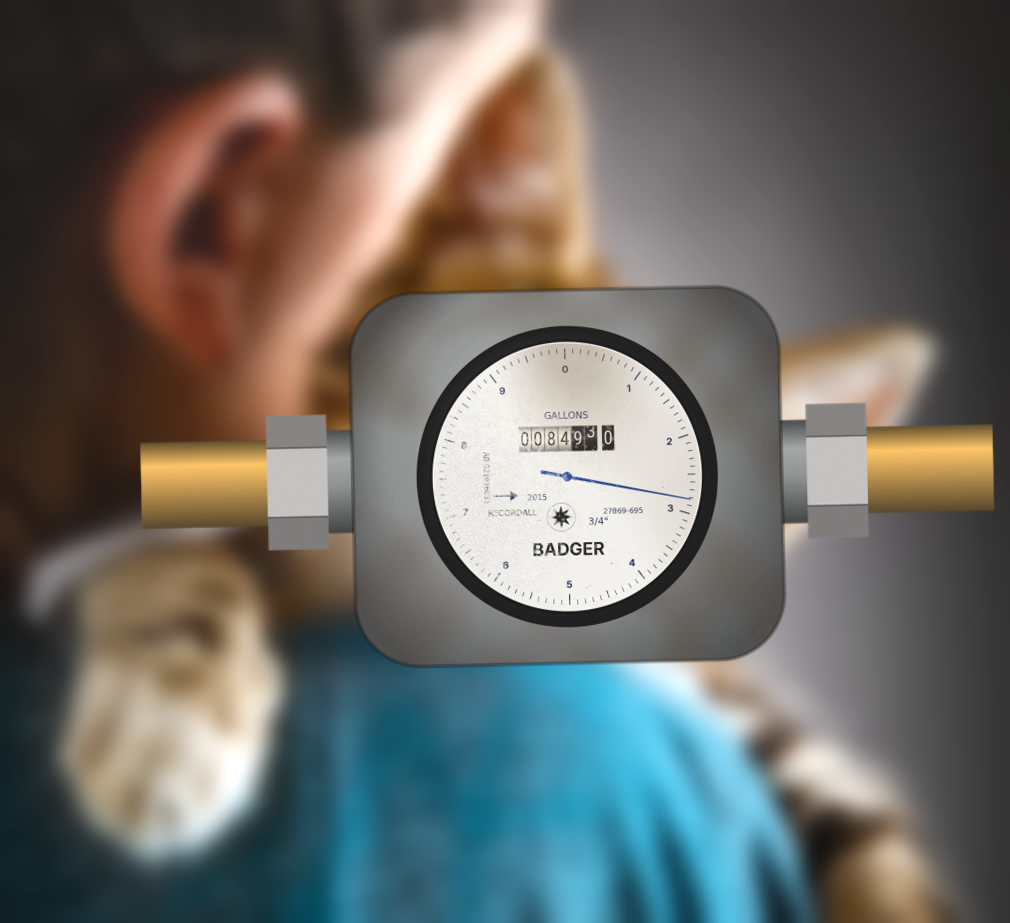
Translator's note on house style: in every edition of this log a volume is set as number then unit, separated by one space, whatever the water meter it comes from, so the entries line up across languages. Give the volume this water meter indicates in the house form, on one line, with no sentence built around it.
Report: 84932.8 gal
